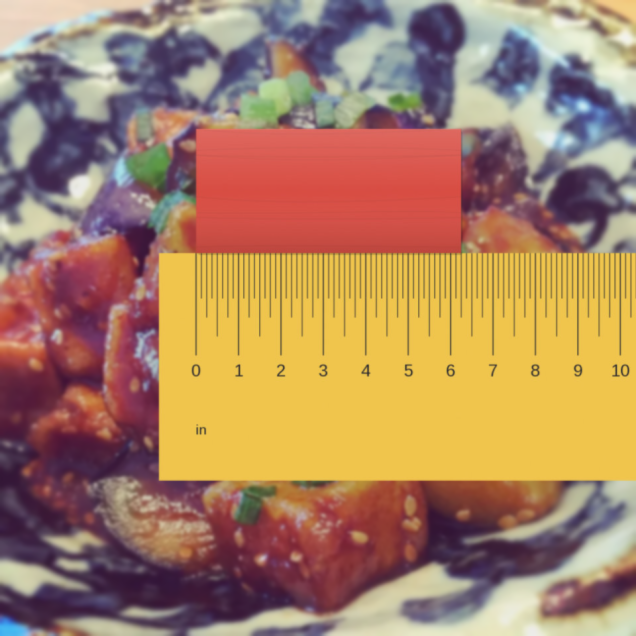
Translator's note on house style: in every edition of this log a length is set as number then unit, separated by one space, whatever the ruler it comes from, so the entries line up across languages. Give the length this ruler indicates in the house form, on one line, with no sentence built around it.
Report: 6.25 in
